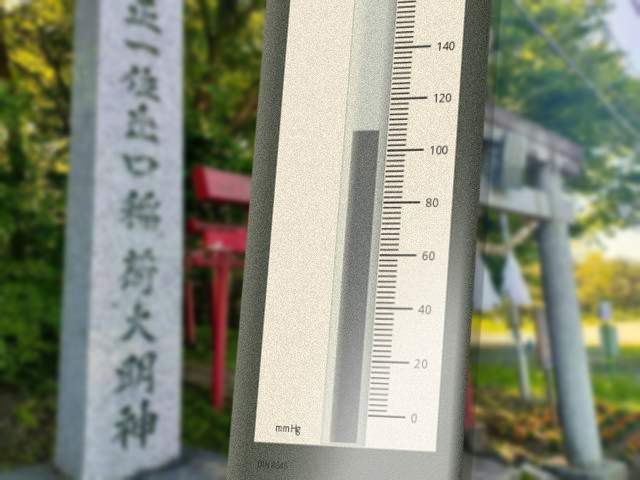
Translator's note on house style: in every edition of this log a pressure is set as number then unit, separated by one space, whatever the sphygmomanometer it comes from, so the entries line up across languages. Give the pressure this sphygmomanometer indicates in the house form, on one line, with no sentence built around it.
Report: 108 mmHg
